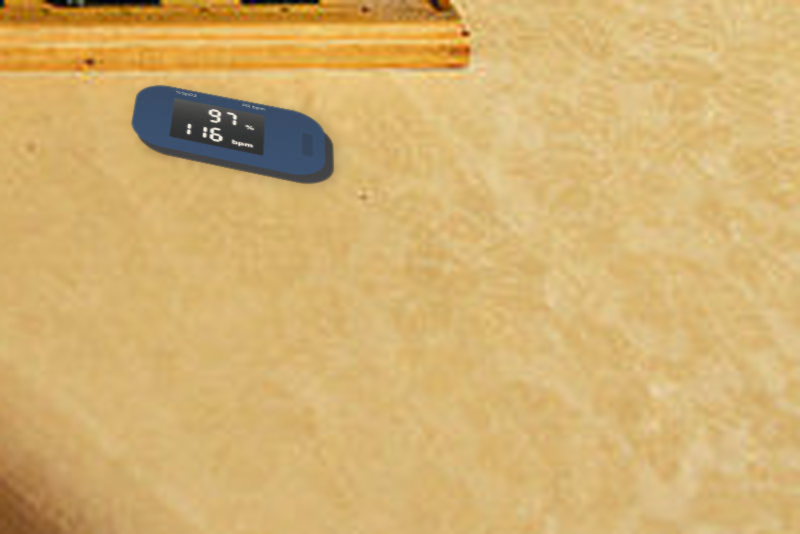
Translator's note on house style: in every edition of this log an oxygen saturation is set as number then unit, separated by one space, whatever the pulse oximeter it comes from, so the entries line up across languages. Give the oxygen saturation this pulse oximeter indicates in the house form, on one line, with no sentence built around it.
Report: 97 %
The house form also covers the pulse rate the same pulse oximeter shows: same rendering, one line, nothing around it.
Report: 116 bpm
